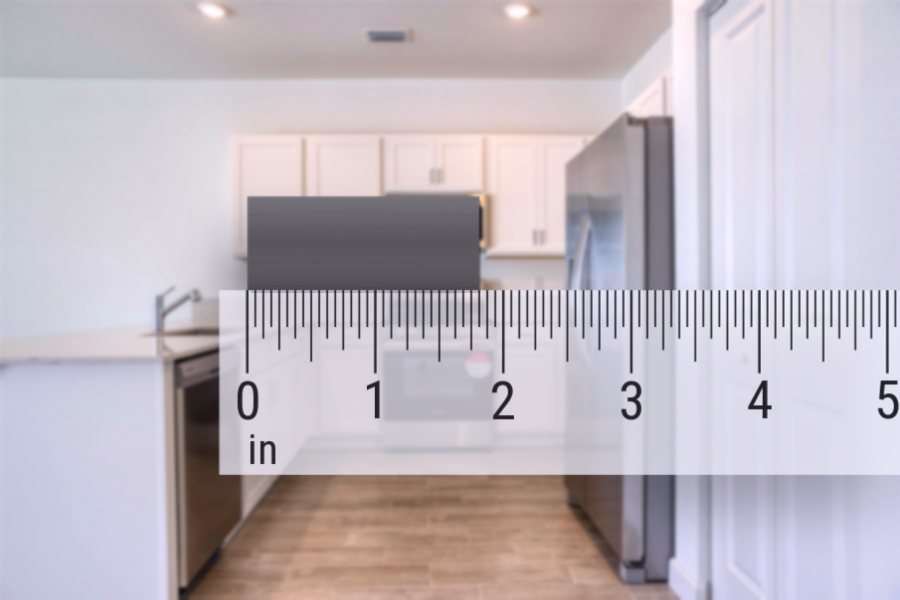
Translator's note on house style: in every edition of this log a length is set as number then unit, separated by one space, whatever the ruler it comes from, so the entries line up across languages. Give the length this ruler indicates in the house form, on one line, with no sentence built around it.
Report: 1.8125 in
